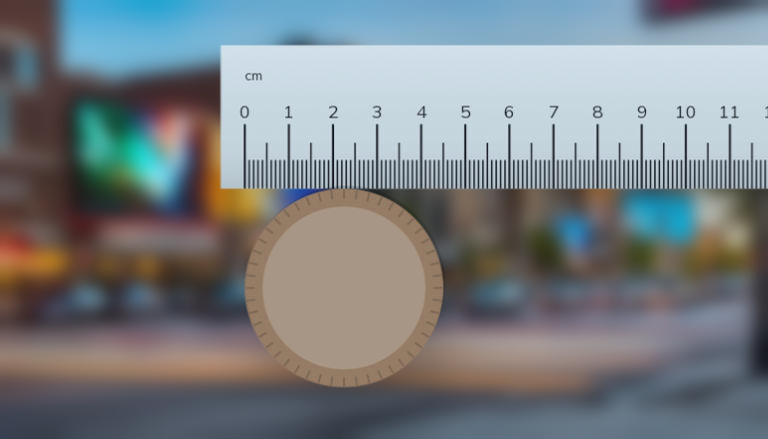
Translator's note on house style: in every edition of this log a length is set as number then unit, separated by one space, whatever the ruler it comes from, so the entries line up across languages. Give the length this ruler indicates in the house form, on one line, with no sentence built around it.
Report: 4.5 cm
